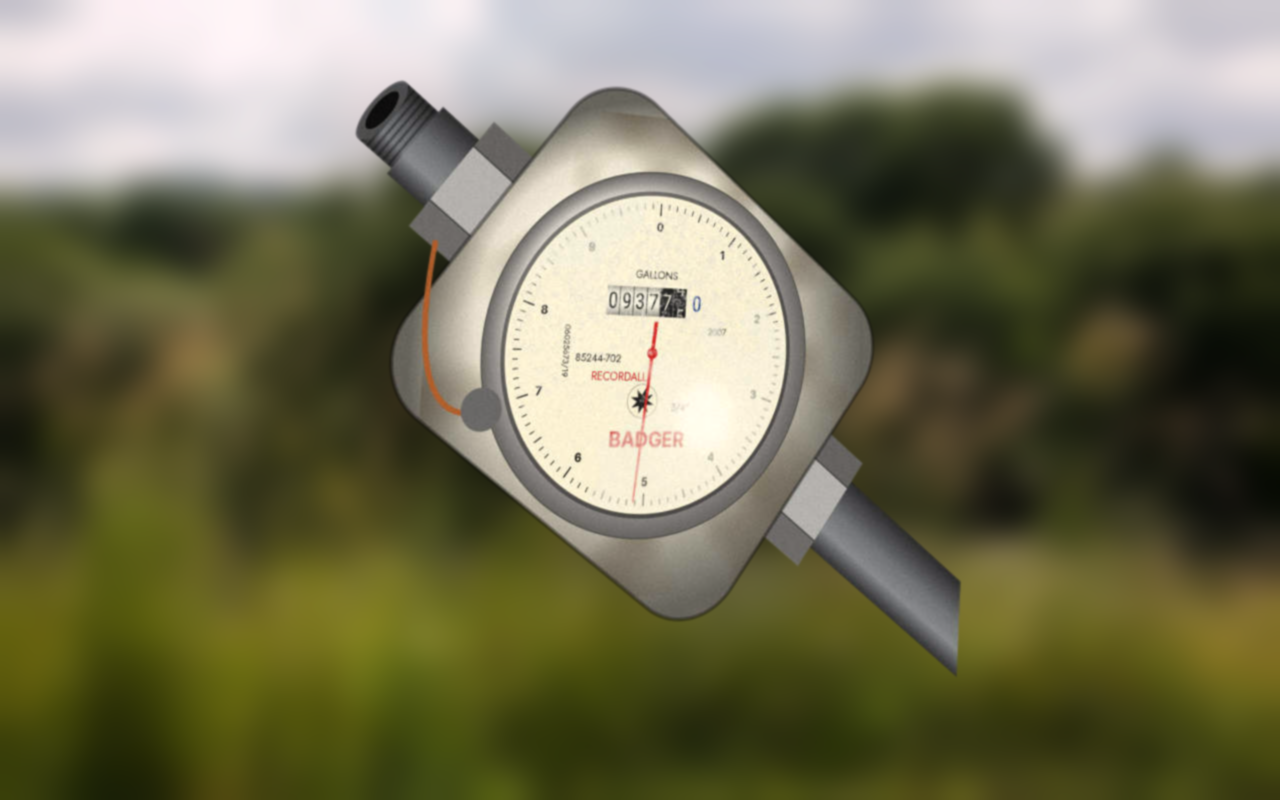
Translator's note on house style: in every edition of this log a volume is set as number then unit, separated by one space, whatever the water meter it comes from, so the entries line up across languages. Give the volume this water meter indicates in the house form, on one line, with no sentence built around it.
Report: 937745.1 gal
